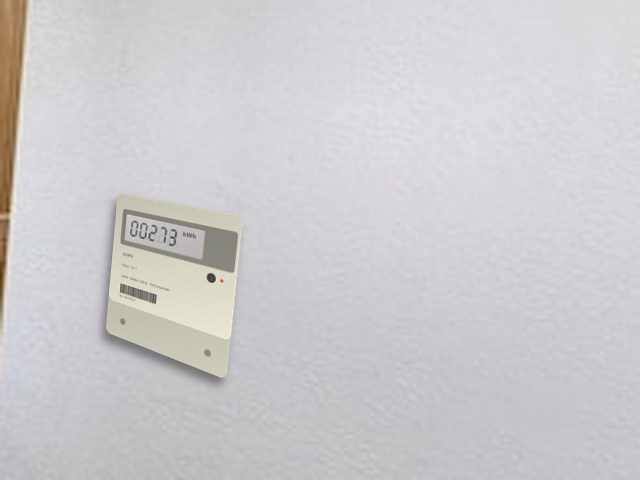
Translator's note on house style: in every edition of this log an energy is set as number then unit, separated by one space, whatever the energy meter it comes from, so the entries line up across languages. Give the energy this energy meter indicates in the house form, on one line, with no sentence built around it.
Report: 273 kWh
